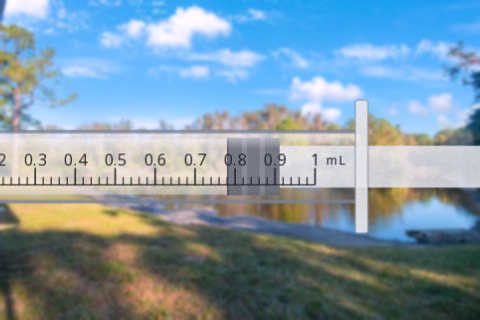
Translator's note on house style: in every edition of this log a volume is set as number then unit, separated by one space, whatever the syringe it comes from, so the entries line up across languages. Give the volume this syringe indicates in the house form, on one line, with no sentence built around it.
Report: 0.78 mL
